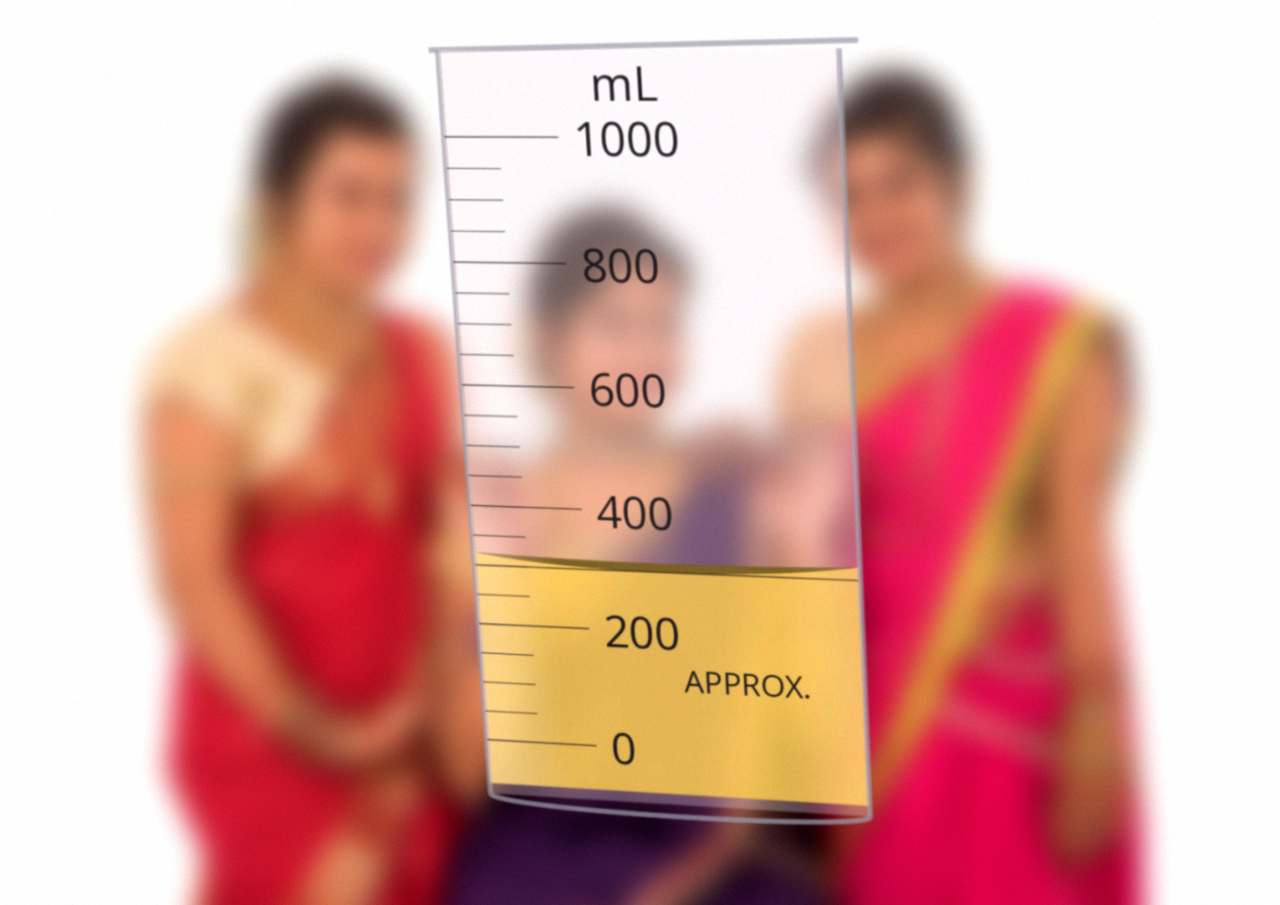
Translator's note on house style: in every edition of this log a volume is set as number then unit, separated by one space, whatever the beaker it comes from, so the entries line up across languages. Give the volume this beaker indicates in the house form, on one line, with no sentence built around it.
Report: 300 mL
